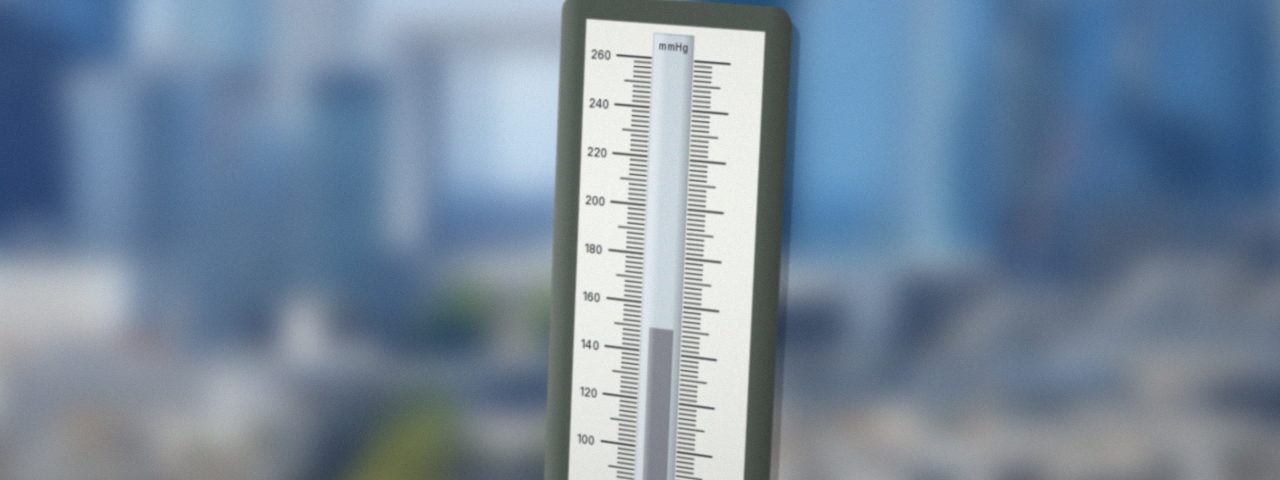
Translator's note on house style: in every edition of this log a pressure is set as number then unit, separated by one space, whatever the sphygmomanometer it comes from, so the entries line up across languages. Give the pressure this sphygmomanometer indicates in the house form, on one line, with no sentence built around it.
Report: 150 mmHg
